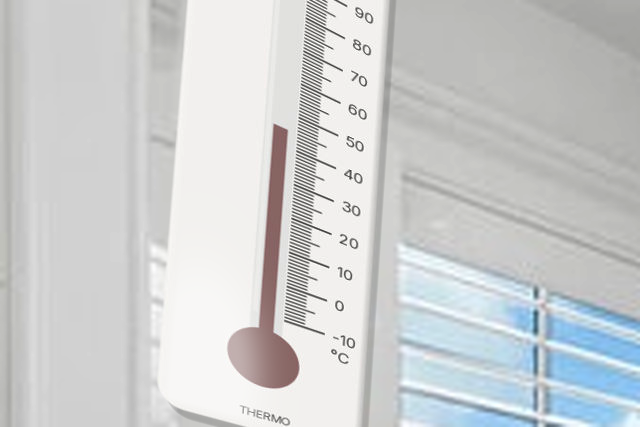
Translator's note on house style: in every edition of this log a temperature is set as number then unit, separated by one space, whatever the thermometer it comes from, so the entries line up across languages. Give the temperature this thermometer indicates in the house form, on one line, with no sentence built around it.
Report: 45 °C
